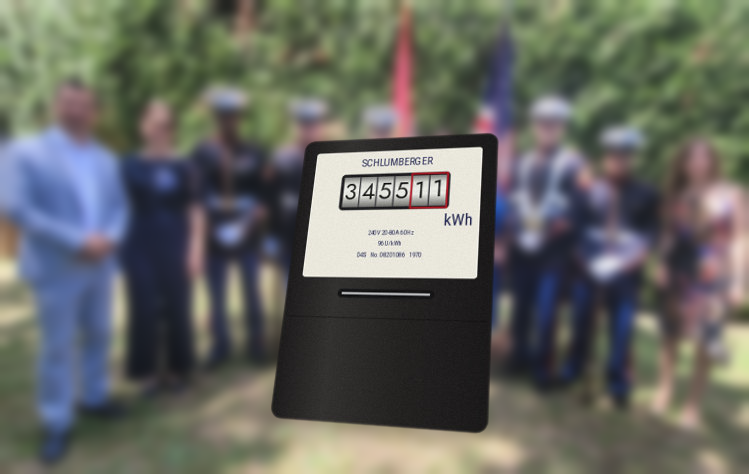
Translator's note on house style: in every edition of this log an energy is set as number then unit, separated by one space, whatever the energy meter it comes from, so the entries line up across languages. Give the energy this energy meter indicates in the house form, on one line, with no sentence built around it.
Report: 3455.11 kWh
